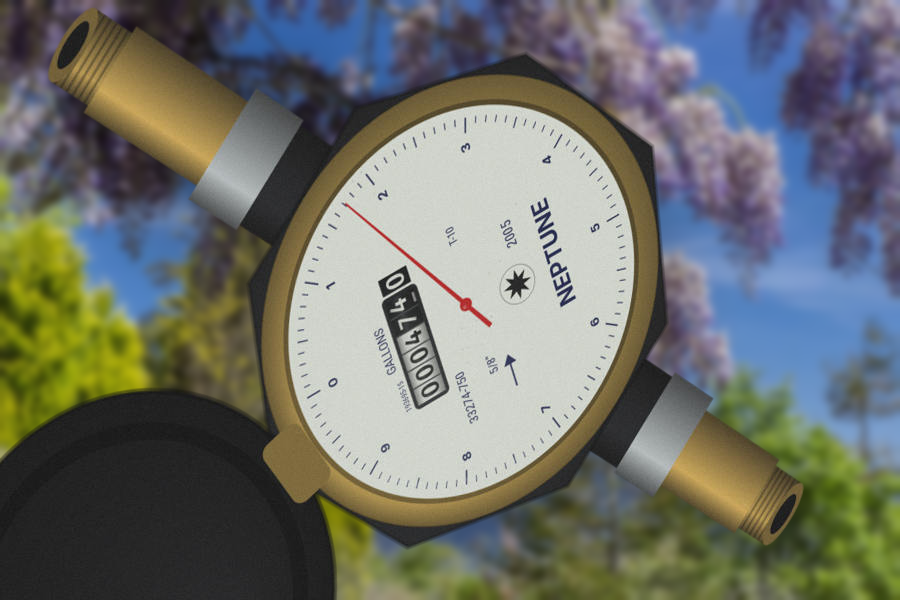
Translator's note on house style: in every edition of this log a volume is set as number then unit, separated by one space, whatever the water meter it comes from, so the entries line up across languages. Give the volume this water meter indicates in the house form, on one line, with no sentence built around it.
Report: 4741.7 gal
